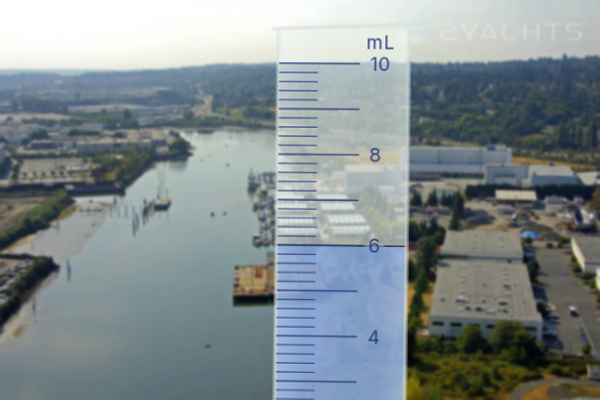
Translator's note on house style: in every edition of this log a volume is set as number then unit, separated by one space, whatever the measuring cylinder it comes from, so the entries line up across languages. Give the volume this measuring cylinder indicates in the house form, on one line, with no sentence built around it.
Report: 6 mL
